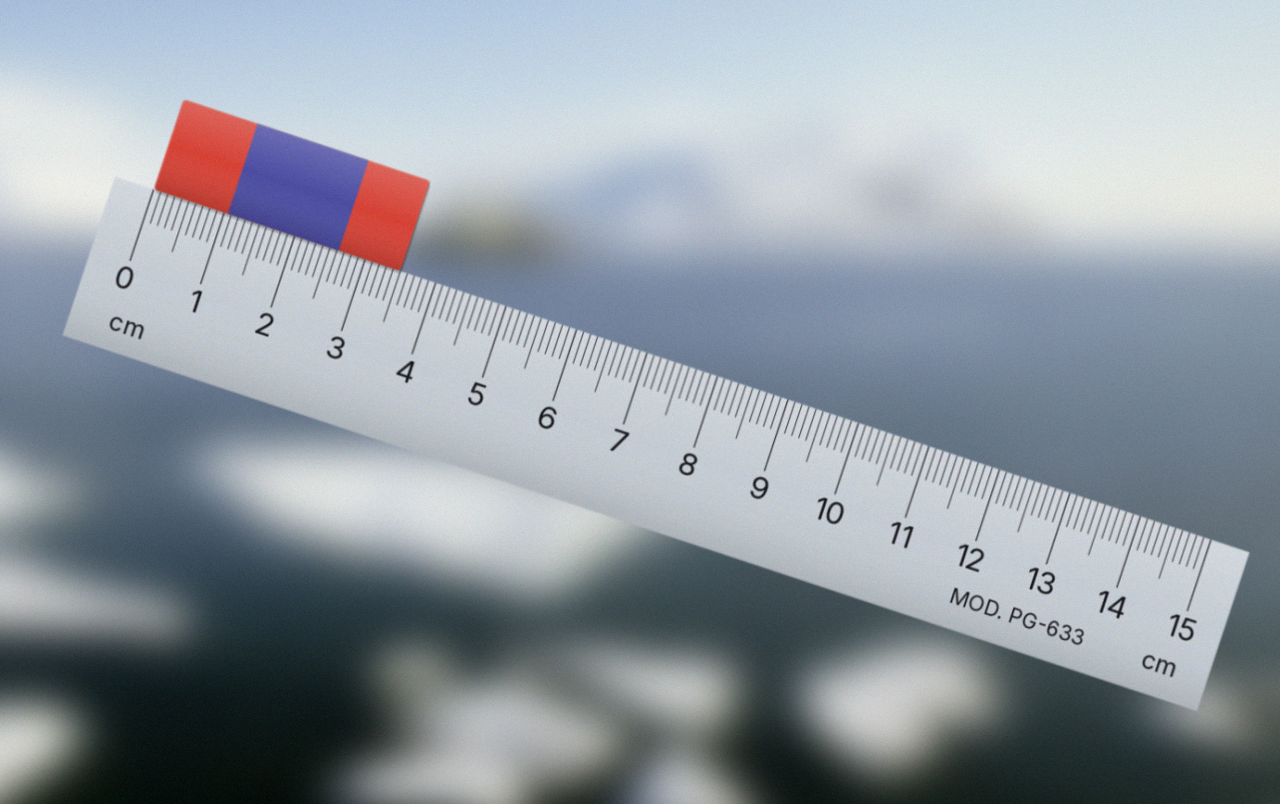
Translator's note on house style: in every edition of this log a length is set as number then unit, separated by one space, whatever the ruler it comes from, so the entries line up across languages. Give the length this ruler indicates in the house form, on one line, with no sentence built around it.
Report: 3.5 cm
